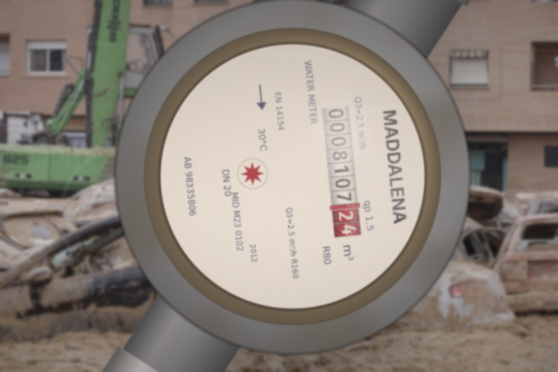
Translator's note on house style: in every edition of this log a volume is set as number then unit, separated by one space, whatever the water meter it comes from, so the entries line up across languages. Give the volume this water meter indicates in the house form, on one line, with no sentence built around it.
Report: 8107.24 m³
